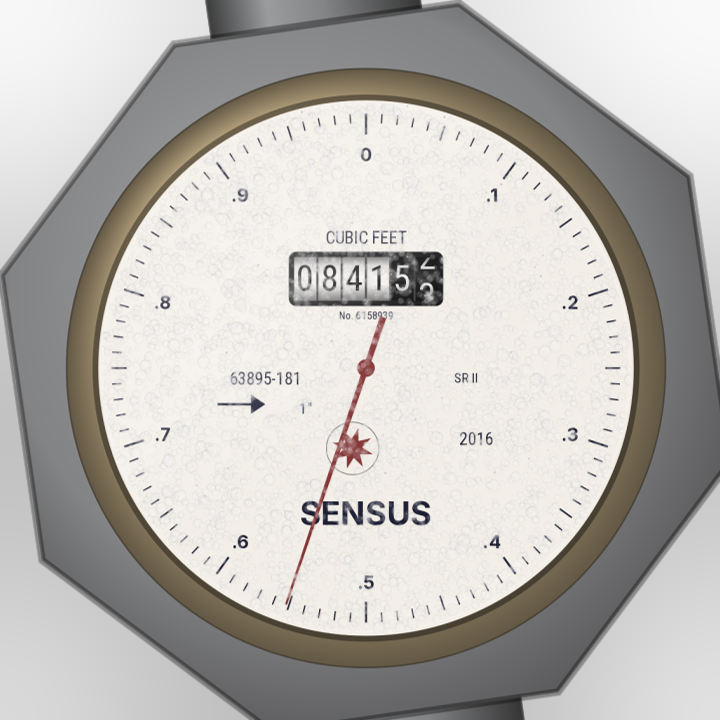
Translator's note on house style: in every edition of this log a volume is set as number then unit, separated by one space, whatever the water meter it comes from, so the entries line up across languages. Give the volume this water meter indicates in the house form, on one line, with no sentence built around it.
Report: 84152.55 ft³
